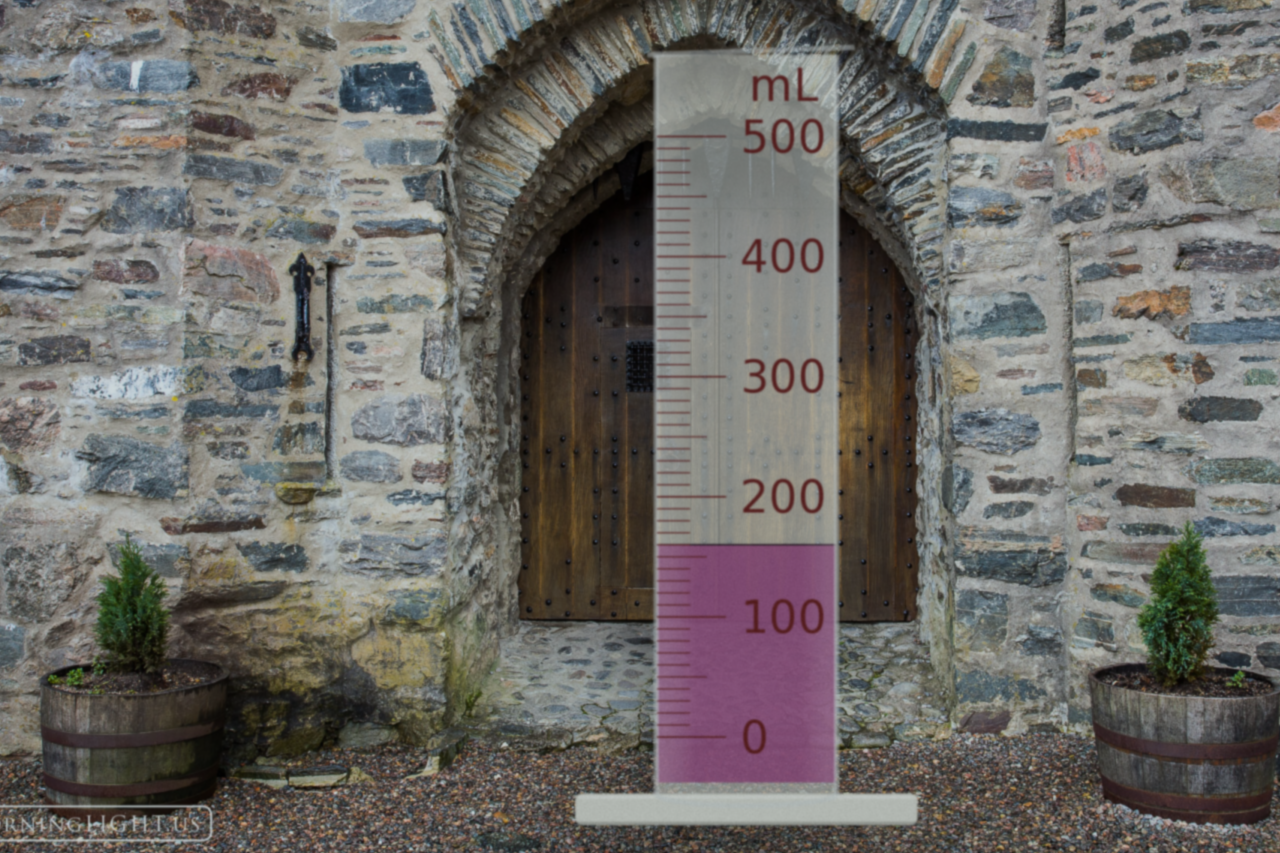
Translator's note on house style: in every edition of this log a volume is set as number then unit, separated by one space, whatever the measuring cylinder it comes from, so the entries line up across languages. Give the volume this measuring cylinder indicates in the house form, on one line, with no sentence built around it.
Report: 160 mL
